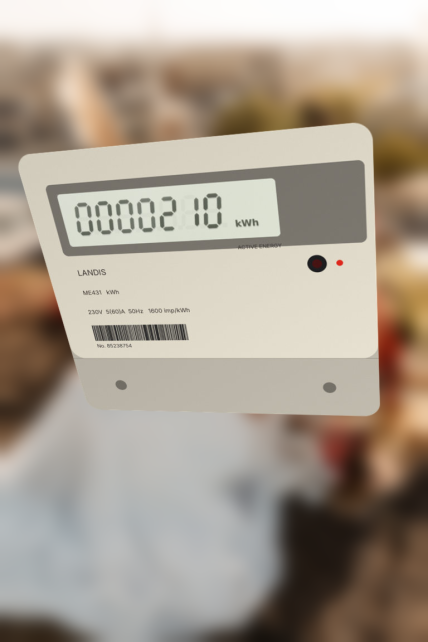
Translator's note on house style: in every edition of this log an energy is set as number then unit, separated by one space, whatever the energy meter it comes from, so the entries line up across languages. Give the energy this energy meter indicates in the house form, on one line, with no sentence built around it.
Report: 210 kWh
